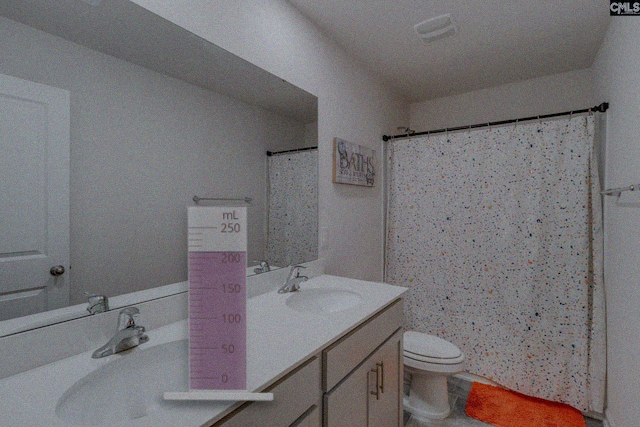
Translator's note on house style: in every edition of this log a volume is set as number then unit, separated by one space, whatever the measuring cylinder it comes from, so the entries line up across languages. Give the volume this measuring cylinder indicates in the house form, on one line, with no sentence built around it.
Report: 210 mL
